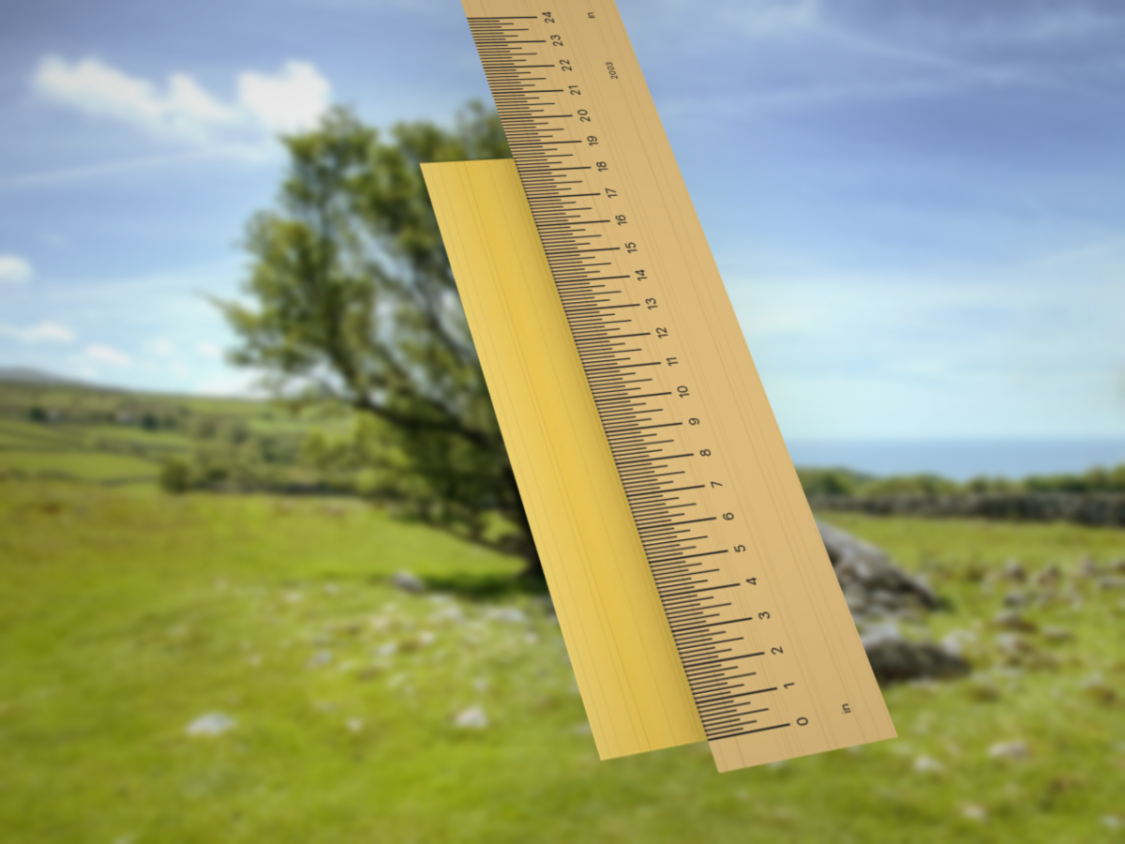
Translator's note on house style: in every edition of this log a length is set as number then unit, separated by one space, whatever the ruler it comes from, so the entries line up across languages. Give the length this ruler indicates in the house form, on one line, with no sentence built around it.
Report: 18.5 in
